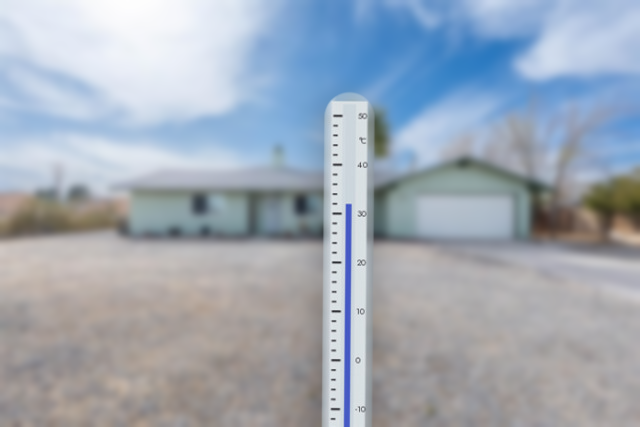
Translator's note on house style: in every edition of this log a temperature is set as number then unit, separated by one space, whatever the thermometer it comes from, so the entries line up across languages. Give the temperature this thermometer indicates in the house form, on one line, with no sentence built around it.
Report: 32 °C
